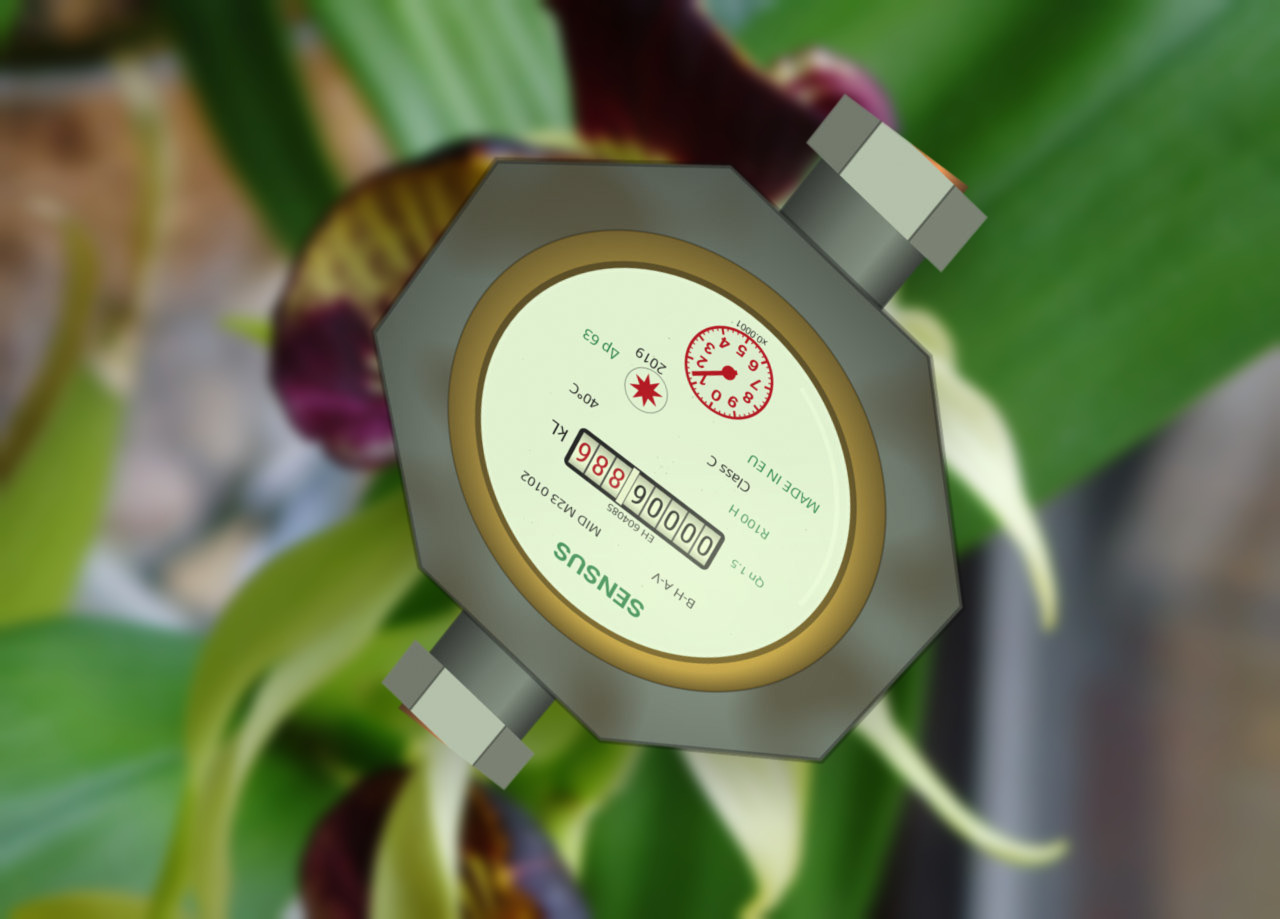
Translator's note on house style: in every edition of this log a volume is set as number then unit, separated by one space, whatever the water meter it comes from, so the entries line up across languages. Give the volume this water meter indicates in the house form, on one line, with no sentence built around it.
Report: 6.8861 kL
